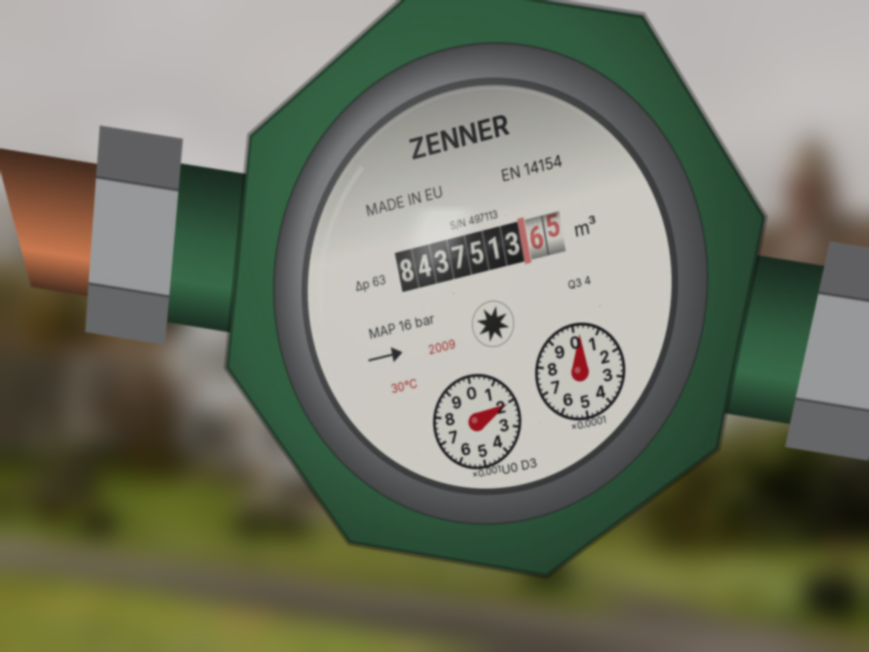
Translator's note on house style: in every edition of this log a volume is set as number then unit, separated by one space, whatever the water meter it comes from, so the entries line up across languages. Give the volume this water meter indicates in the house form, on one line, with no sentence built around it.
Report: 8437513.6520 m³
